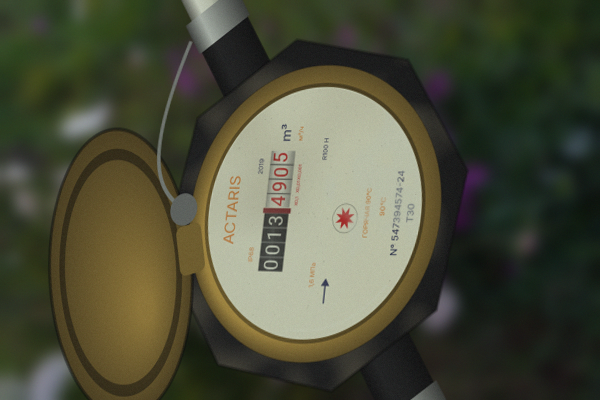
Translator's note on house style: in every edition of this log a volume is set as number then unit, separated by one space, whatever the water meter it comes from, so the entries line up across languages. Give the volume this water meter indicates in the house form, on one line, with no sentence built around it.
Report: 13.4905 m³
